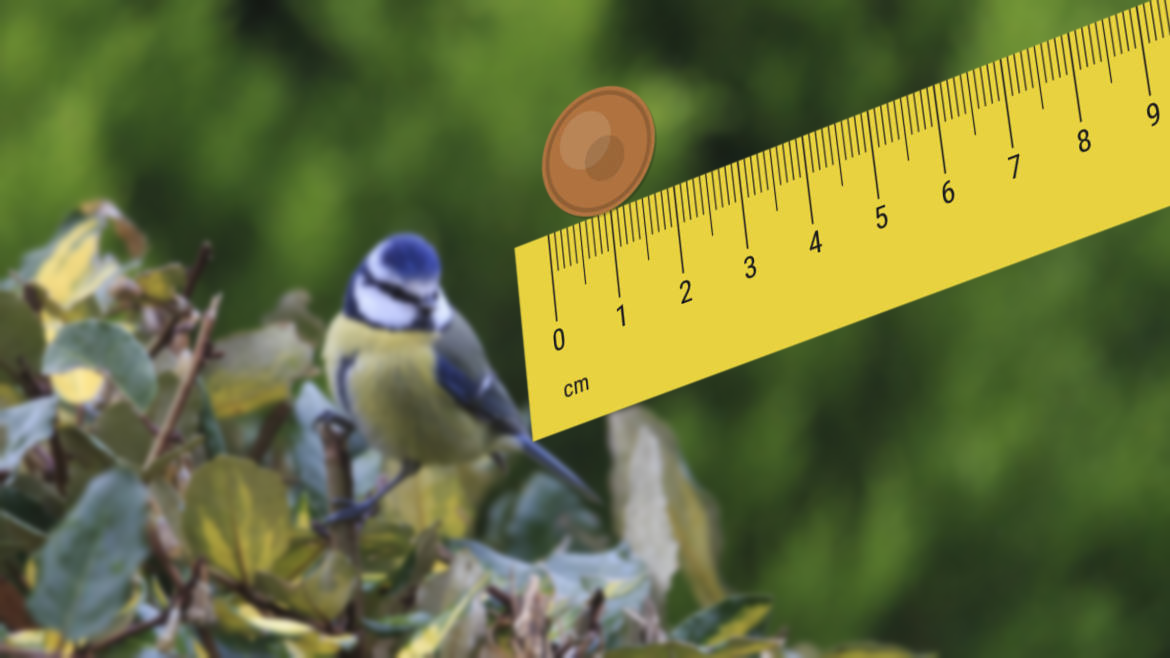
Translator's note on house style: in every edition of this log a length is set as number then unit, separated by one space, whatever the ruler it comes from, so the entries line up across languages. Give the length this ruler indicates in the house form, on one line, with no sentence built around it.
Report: 1.8 cm
